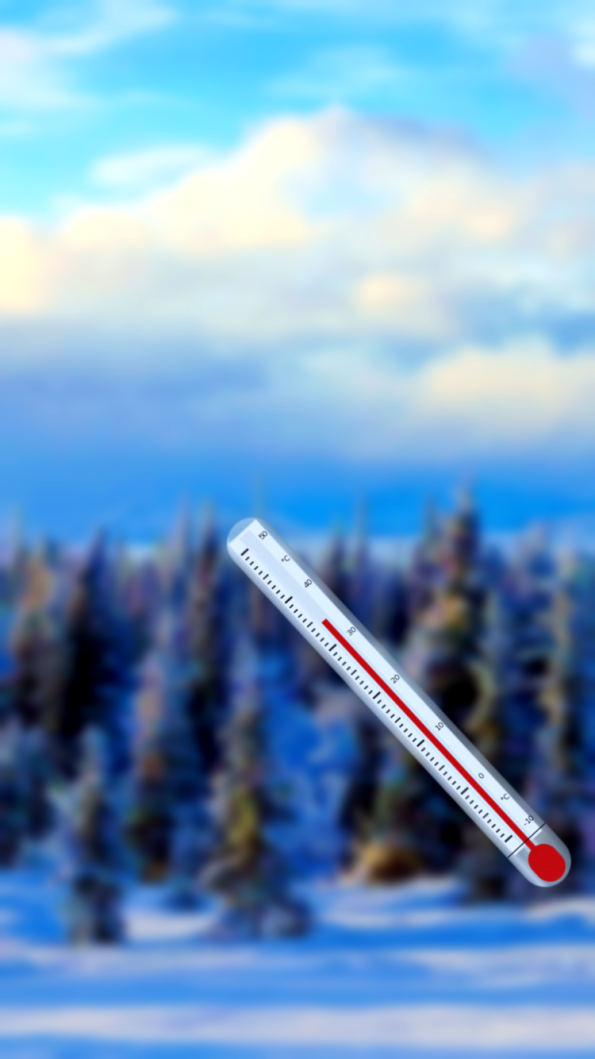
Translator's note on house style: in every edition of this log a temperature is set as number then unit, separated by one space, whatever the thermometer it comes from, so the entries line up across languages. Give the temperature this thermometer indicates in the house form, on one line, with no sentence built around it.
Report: 34 °C
